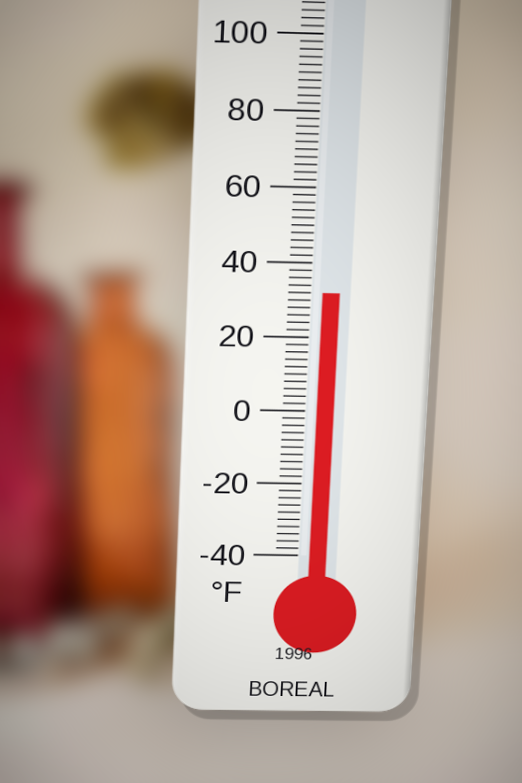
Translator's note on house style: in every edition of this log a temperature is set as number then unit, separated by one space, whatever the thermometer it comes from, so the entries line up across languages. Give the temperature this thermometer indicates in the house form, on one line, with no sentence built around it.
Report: 32 °F
